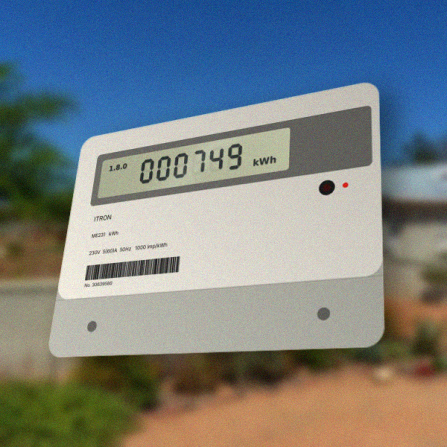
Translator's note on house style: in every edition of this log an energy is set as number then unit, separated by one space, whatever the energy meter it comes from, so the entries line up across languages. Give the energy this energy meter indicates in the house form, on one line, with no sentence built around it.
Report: 749 kWh
